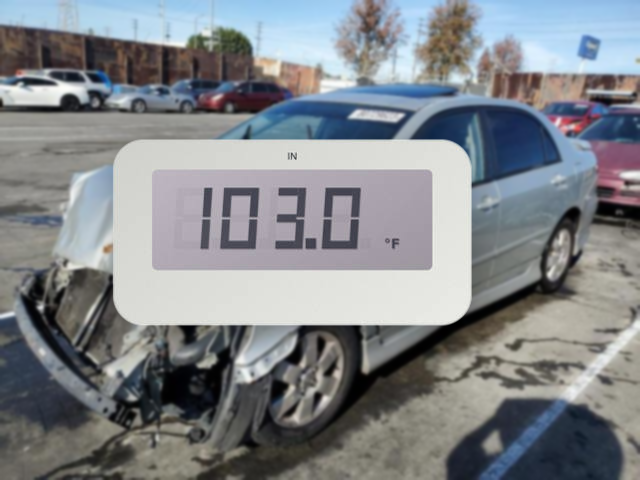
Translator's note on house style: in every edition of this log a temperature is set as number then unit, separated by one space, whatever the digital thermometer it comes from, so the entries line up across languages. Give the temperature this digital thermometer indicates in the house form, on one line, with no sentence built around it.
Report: 103.0 °F
